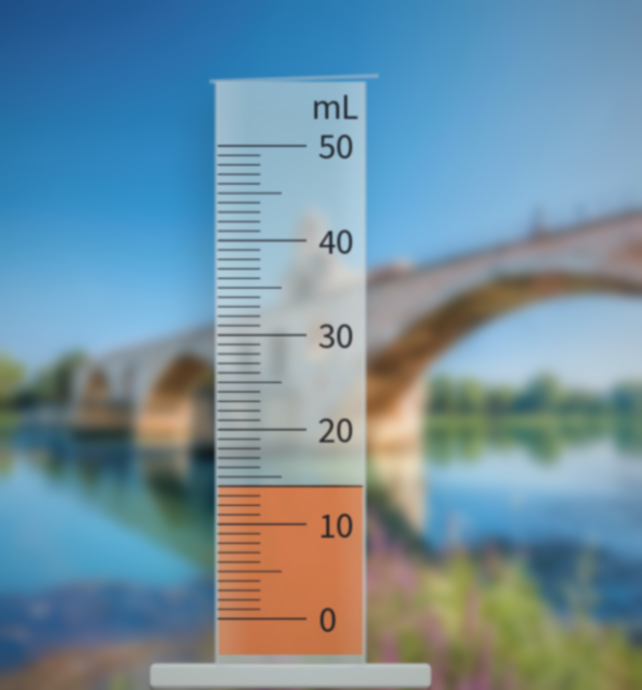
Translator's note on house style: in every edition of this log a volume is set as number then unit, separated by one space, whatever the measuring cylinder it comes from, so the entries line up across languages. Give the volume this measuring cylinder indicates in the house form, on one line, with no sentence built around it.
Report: 14 mL
